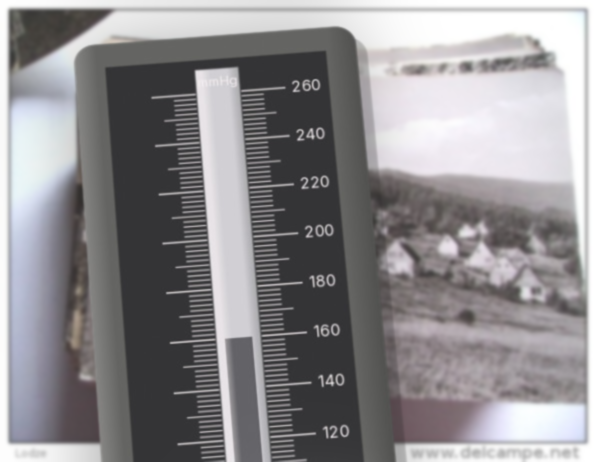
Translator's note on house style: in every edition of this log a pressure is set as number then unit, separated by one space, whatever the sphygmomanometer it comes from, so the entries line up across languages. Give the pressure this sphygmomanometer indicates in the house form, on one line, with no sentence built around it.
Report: 160 mmHg
